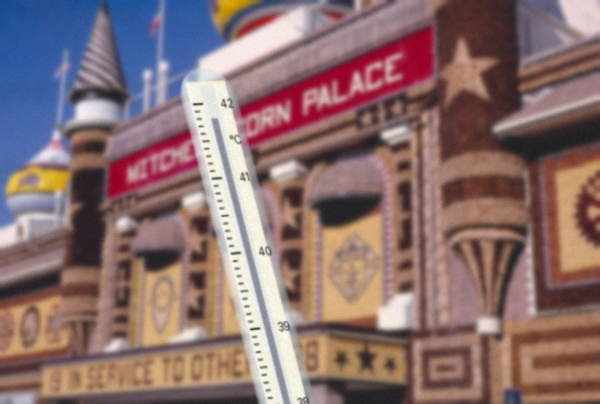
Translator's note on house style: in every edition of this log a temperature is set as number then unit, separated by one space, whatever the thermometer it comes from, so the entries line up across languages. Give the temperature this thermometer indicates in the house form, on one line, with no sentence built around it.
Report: 41.8 °C
